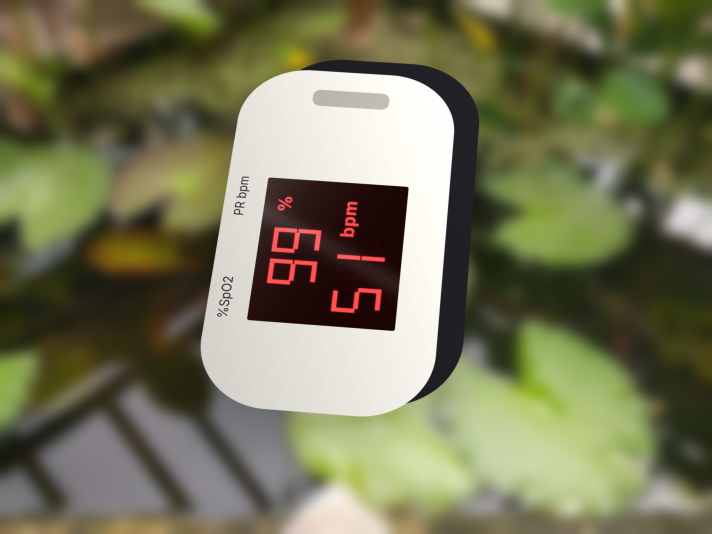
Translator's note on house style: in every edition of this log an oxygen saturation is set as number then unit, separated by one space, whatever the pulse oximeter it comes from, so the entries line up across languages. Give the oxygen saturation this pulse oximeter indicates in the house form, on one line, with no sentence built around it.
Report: 99 %
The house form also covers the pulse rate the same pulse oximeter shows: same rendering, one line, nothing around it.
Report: 51 bpm
